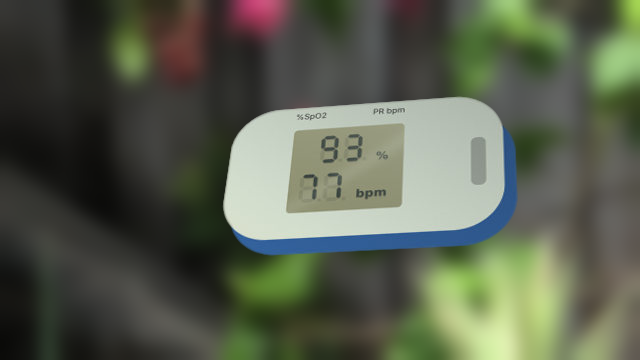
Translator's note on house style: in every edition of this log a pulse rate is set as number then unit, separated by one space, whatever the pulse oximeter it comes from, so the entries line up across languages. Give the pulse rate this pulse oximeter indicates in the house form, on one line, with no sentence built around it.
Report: 77 bpm
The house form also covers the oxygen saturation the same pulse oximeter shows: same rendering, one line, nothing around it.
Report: 93 %
